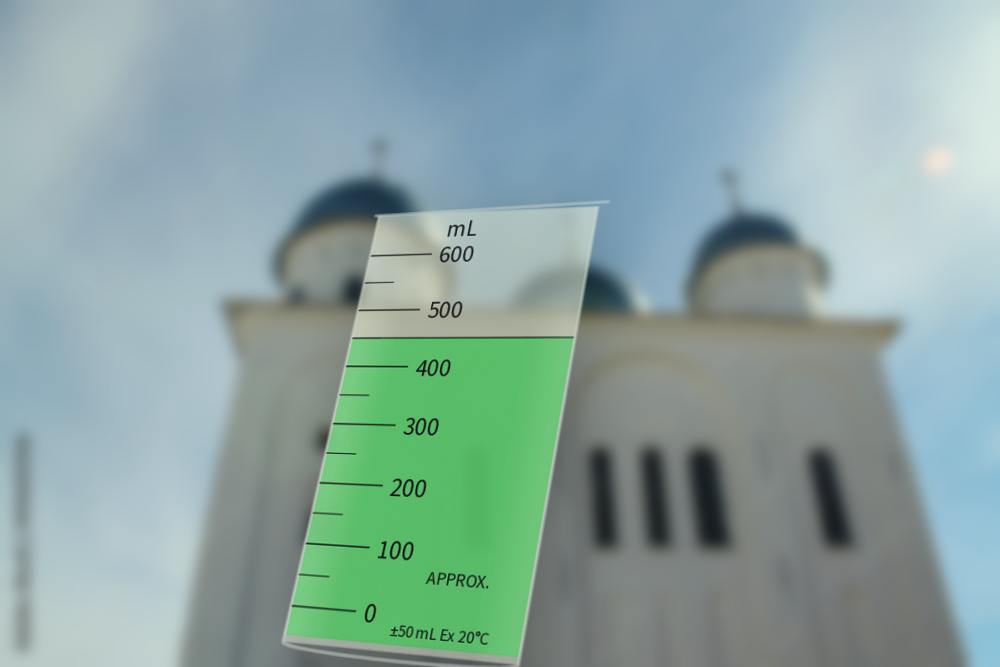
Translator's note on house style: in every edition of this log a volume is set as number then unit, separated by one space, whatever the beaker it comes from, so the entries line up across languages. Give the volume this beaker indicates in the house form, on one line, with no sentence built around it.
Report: 450 mL
